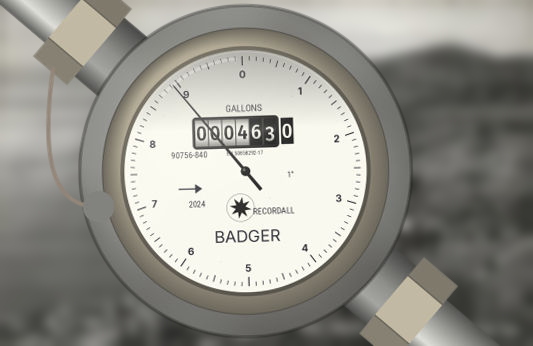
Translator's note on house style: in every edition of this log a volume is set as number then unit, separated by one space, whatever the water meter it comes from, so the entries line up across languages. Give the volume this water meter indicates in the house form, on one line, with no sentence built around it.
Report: 4628.9 gal
